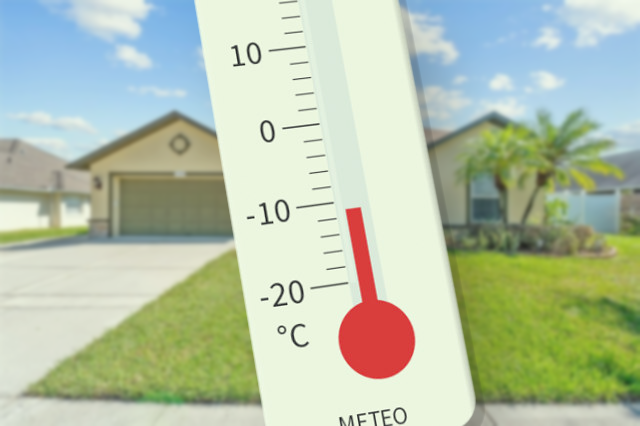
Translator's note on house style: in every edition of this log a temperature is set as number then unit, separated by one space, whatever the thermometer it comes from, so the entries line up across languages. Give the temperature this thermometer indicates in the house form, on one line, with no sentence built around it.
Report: -11 °C
